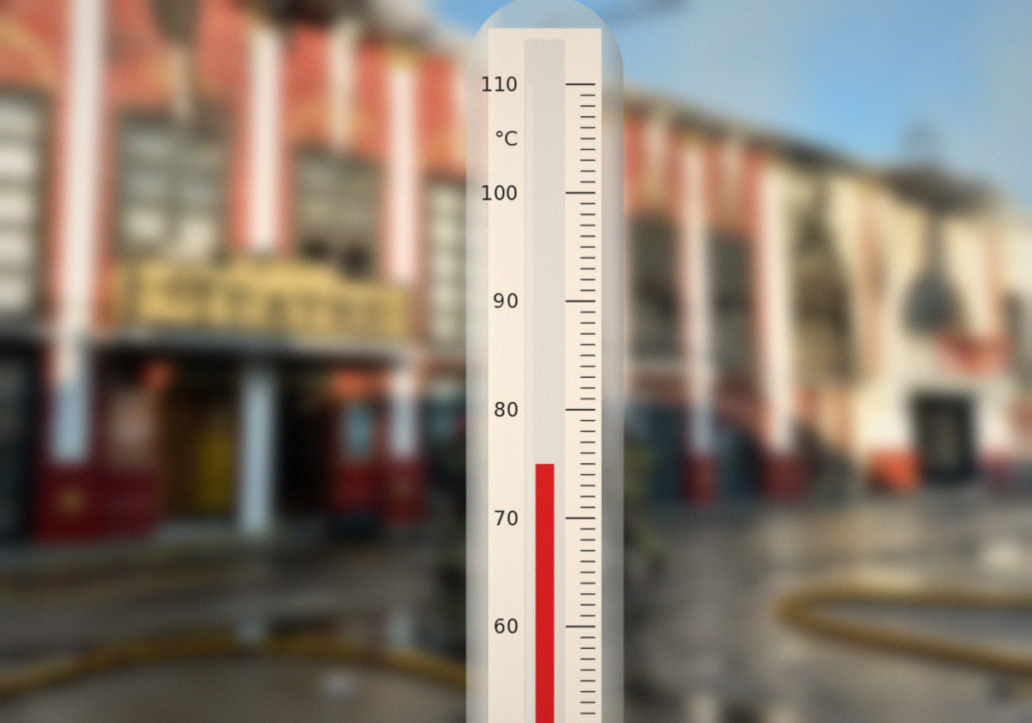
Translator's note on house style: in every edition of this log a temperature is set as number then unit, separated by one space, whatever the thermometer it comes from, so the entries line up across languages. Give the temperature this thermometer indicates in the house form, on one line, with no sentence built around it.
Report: 75 °C
